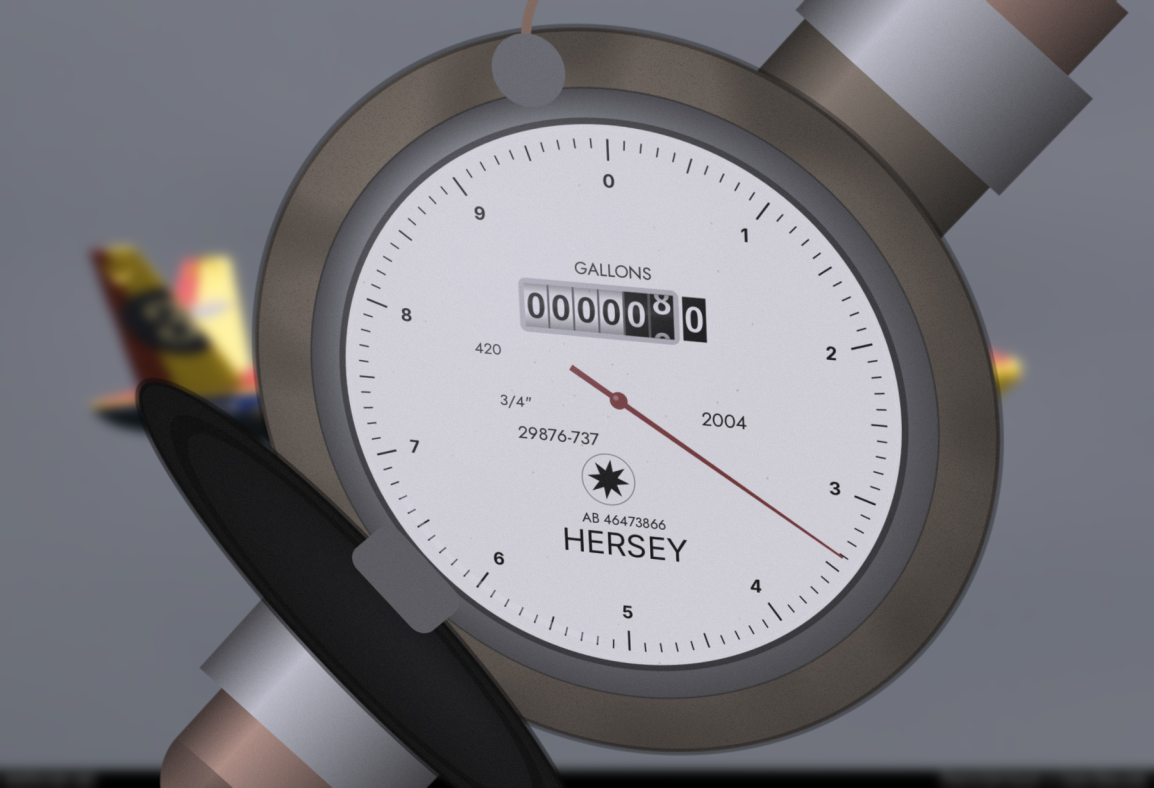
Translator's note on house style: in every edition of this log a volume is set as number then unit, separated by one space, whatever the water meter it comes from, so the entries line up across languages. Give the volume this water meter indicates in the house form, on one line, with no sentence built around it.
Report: 83.4 gal
